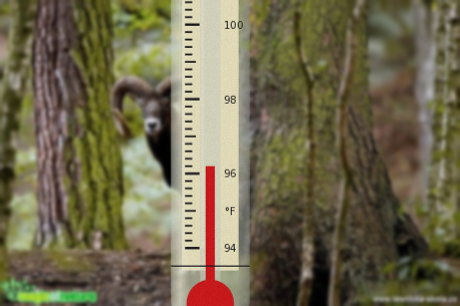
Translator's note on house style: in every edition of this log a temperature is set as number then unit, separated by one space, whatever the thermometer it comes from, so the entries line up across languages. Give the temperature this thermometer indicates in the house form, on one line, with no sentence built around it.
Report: 96.2 °F
